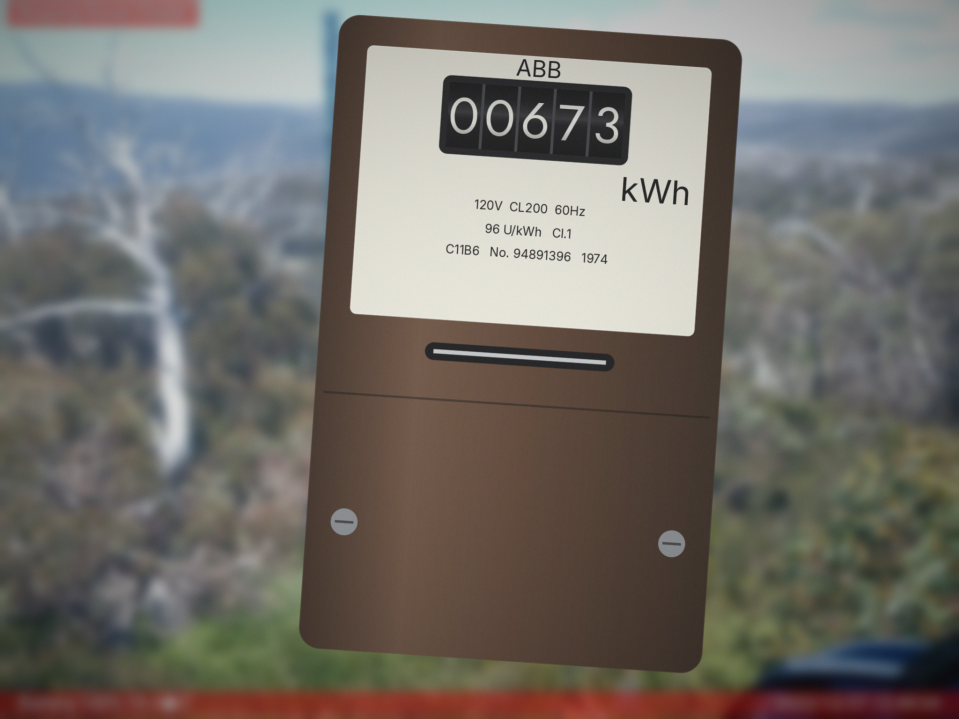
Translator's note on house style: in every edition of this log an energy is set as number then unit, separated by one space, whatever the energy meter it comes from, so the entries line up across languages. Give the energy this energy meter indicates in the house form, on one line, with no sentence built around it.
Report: 673 kWh
